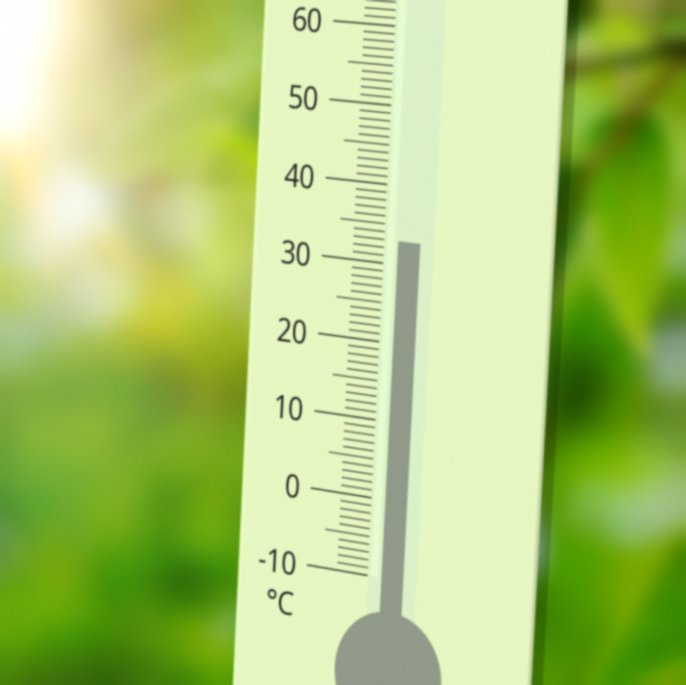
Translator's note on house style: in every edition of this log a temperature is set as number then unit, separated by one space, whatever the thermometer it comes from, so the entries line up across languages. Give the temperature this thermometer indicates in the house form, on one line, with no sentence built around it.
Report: 33 °C
